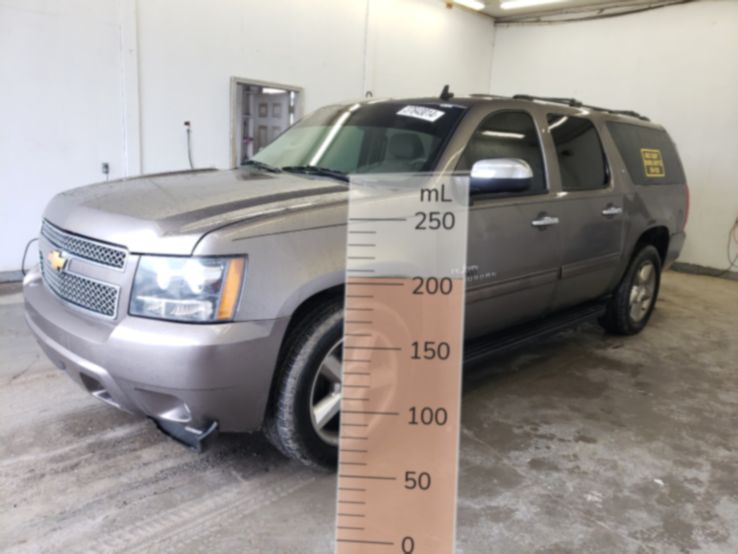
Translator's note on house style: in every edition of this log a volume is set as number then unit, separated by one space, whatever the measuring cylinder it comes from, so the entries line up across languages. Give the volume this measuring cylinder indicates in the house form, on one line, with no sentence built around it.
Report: 205 mL
